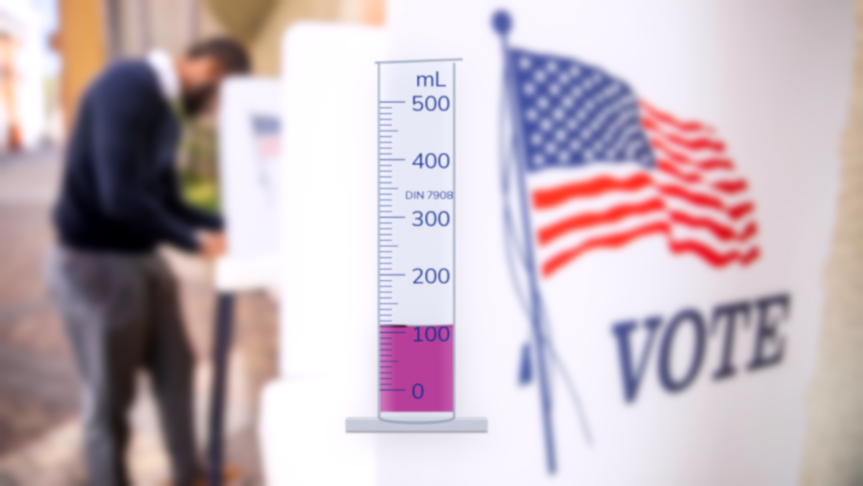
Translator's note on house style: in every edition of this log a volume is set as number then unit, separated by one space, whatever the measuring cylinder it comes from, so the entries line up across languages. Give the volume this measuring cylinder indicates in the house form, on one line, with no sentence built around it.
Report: 110 mL
